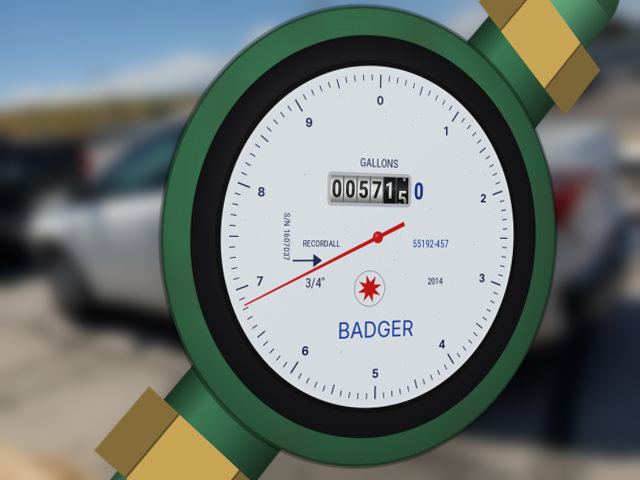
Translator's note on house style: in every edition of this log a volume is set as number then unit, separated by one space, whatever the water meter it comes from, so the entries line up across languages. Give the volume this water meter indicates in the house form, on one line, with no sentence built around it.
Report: 57146.8 gal
